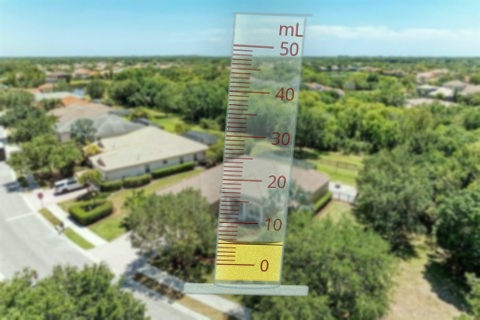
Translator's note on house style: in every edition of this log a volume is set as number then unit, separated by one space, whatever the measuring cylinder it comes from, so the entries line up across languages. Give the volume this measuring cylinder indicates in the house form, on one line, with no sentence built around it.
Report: 5 mL
